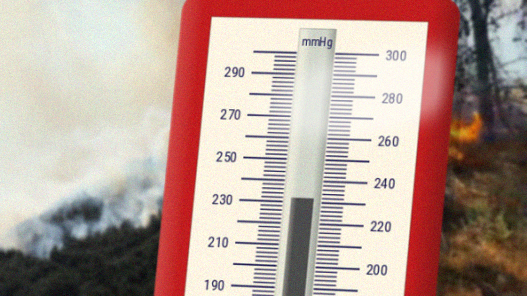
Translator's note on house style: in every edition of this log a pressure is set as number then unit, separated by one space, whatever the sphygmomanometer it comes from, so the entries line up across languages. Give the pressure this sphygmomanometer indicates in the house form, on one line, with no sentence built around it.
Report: 232 mmHg
